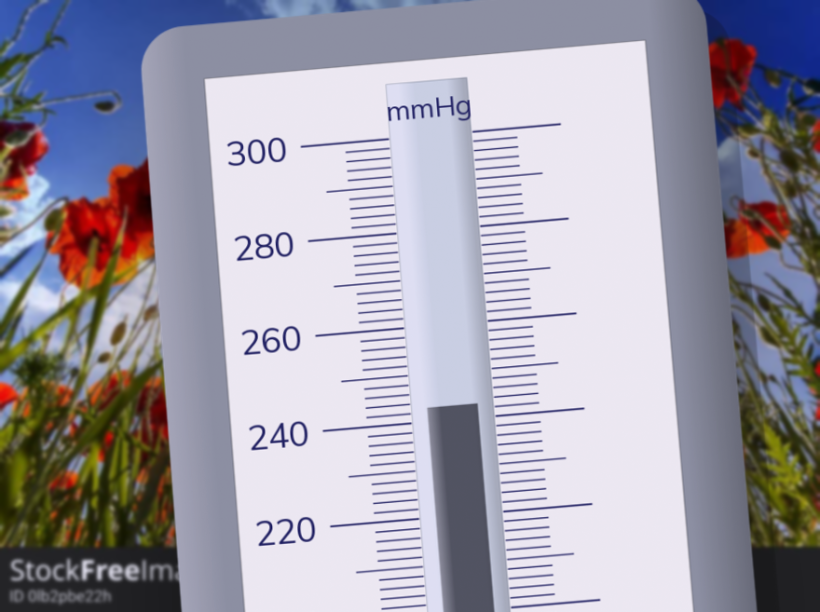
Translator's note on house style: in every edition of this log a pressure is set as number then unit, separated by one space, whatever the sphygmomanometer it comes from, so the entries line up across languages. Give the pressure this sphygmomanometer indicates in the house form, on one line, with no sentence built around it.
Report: 243 mmHg
